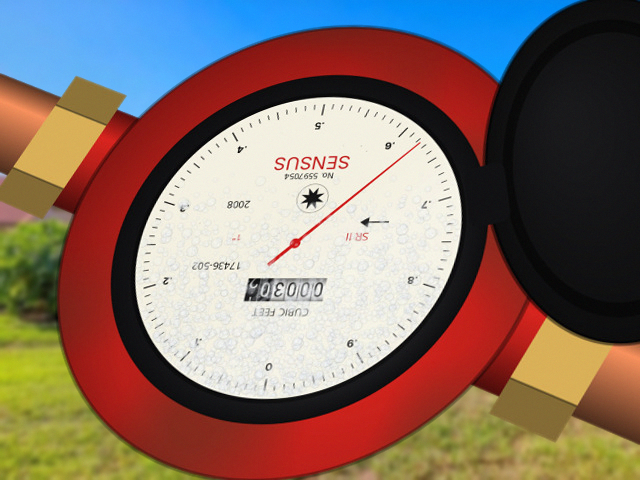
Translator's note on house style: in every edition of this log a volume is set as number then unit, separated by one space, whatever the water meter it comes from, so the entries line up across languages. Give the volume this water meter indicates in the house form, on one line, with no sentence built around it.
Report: 301.62 ft³
